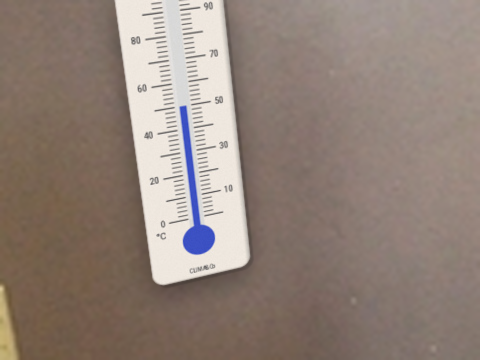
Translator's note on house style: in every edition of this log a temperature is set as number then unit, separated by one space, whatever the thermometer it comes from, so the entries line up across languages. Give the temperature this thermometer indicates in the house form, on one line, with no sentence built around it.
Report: 50 °C
